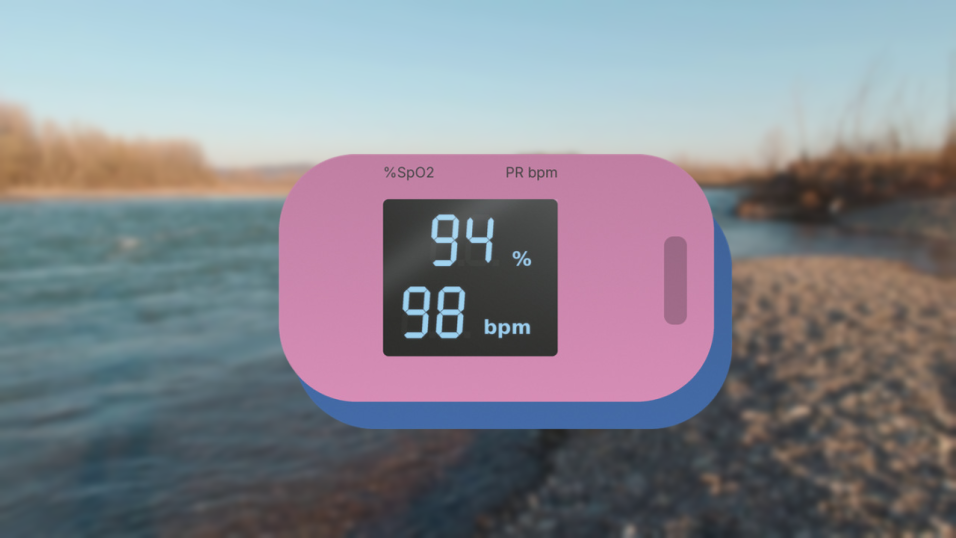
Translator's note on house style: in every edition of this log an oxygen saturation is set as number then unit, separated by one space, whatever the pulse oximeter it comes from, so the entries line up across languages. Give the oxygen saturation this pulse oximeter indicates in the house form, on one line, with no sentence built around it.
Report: 94 %
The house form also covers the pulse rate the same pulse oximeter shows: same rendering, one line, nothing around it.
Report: 98 bpm
